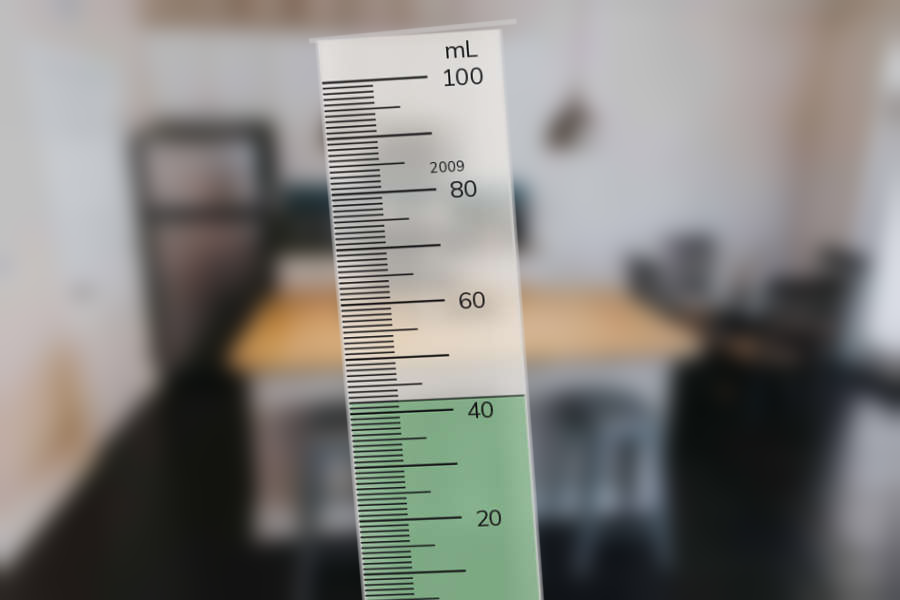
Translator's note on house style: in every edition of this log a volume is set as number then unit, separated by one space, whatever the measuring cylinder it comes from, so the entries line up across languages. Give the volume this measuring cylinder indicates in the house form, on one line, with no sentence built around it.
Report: 42 mL
